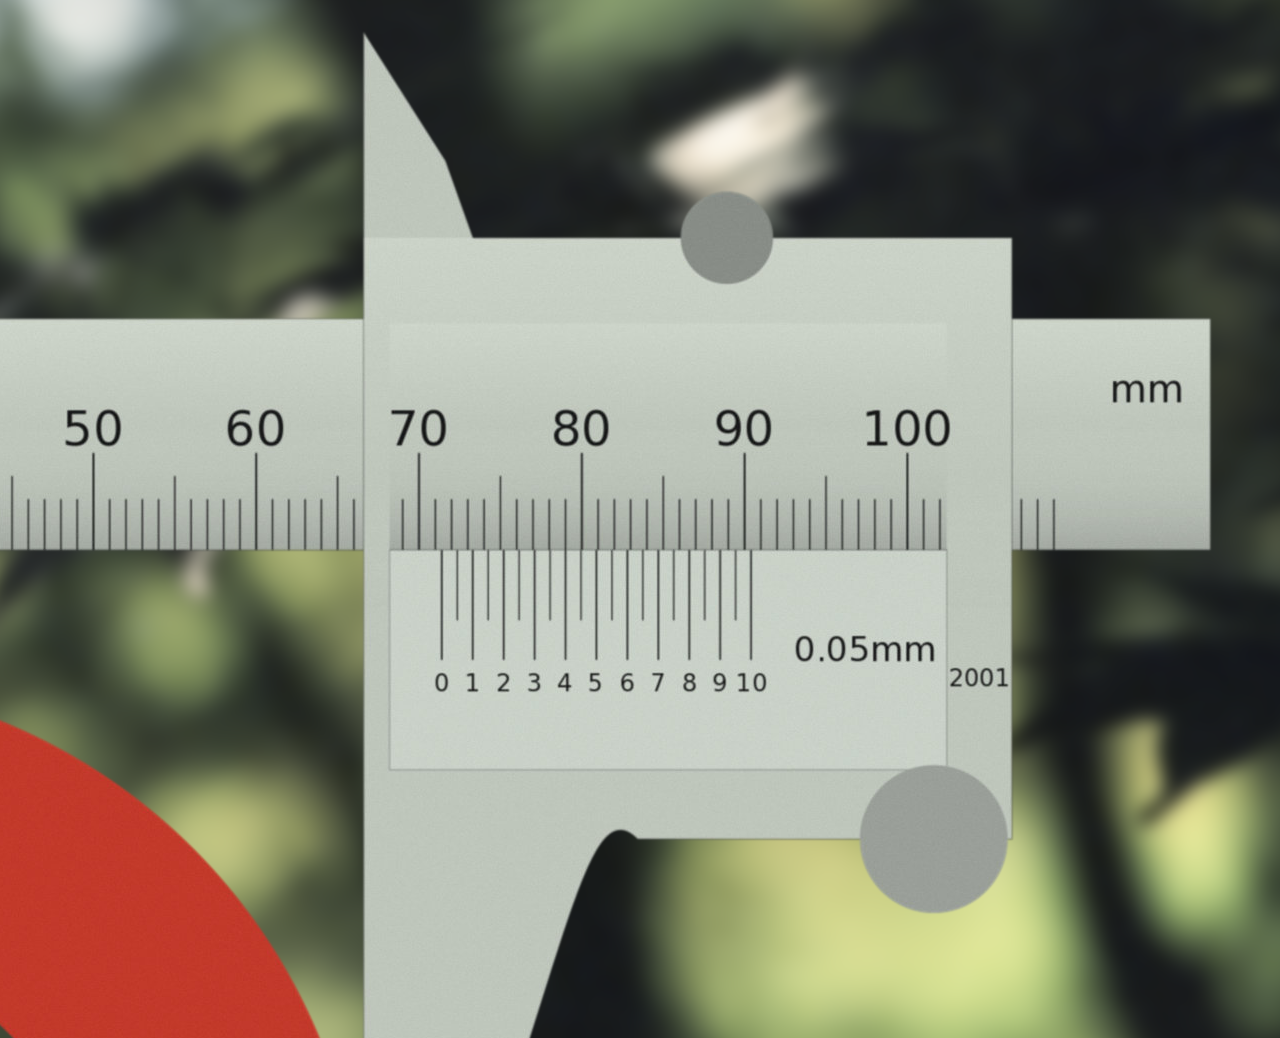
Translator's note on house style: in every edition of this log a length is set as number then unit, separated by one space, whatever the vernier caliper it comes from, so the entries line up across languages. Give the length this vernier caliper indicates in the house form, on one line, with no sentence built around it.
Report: 71.4 mm
